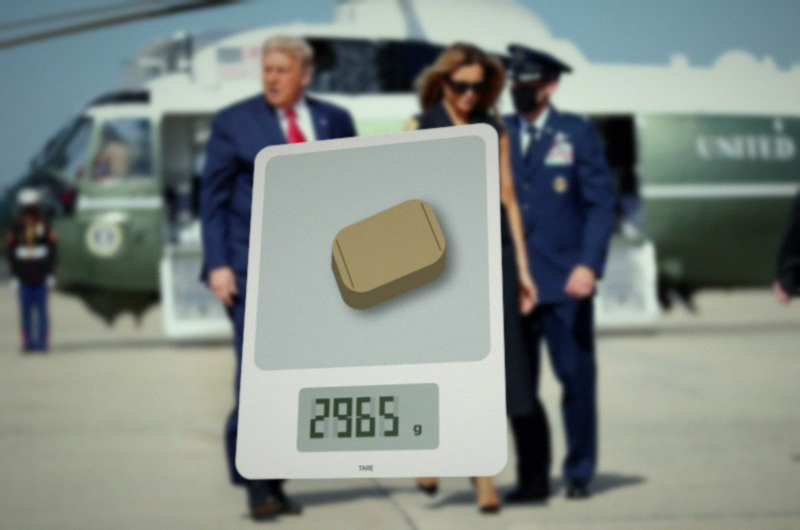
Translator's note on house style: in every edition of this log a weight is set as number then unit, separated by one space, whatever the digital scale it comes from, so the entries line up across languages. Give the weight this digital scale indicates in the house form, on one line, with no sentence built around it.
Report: 2965 g
